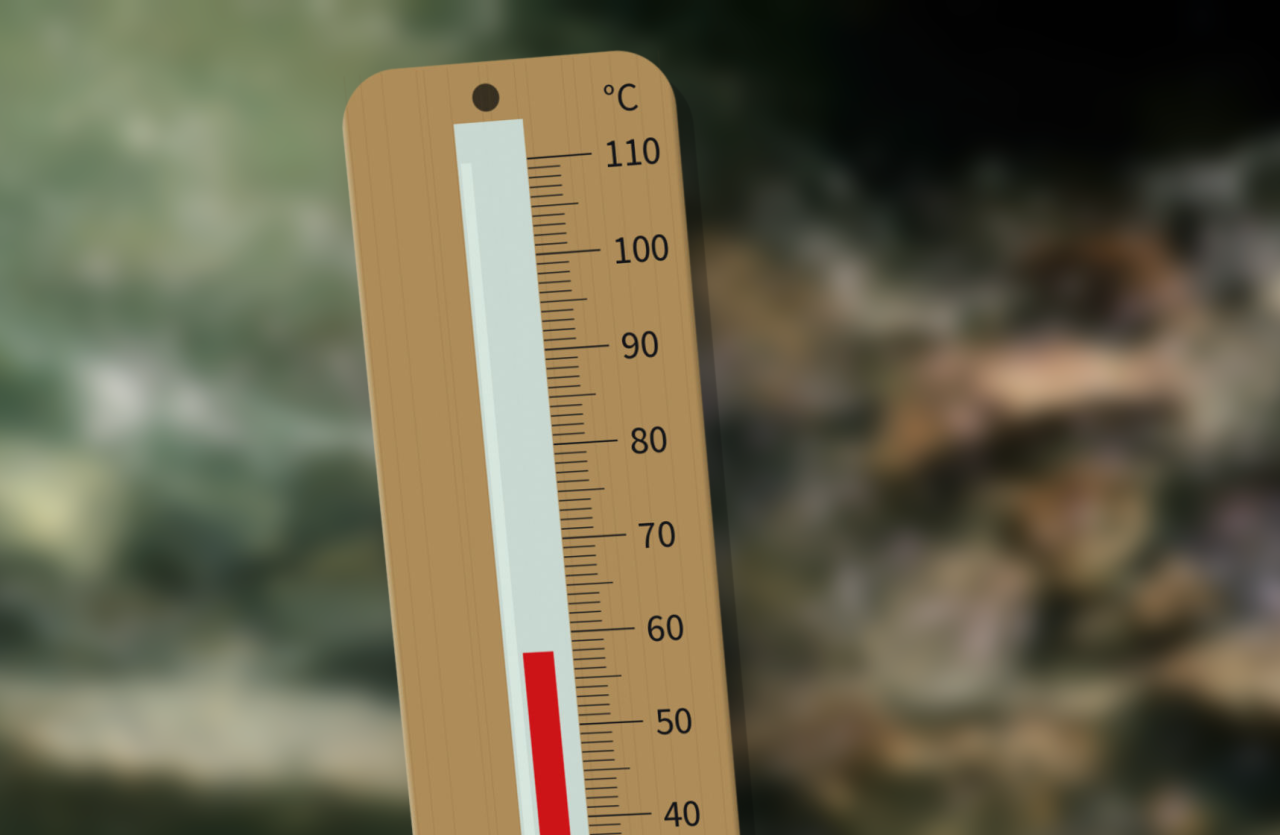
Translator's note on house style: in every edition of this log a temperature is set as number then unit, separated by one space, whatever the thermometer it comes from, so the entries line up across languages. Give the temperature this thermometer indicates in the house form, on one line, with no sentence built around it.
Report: 58 °C
